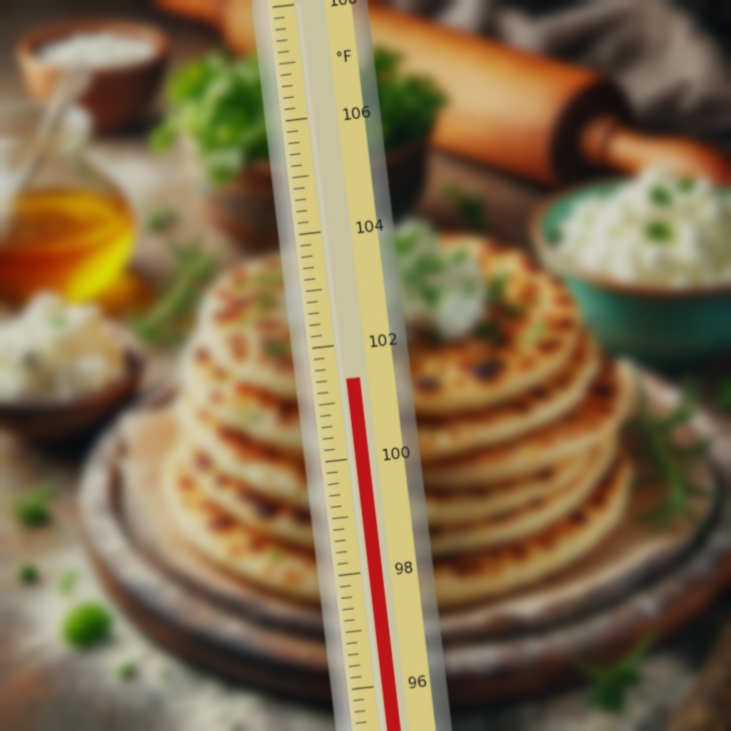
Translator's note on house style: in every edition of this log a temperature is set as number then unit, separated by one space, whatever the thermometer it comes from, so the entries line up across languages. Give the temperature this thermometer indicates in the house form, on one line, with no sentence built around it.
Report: 101.4 °F
